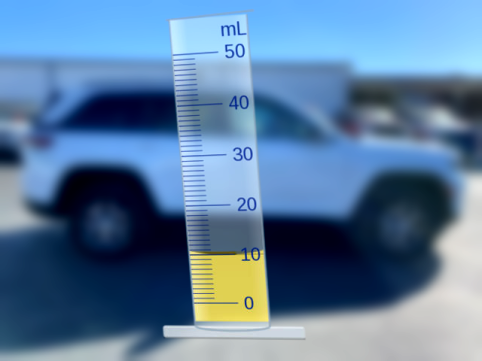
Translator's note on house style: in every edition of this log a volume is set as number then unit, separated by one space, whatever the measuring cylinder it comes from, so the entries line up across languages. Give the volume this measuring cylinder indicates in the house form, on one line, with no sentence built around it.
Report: 10 mL
